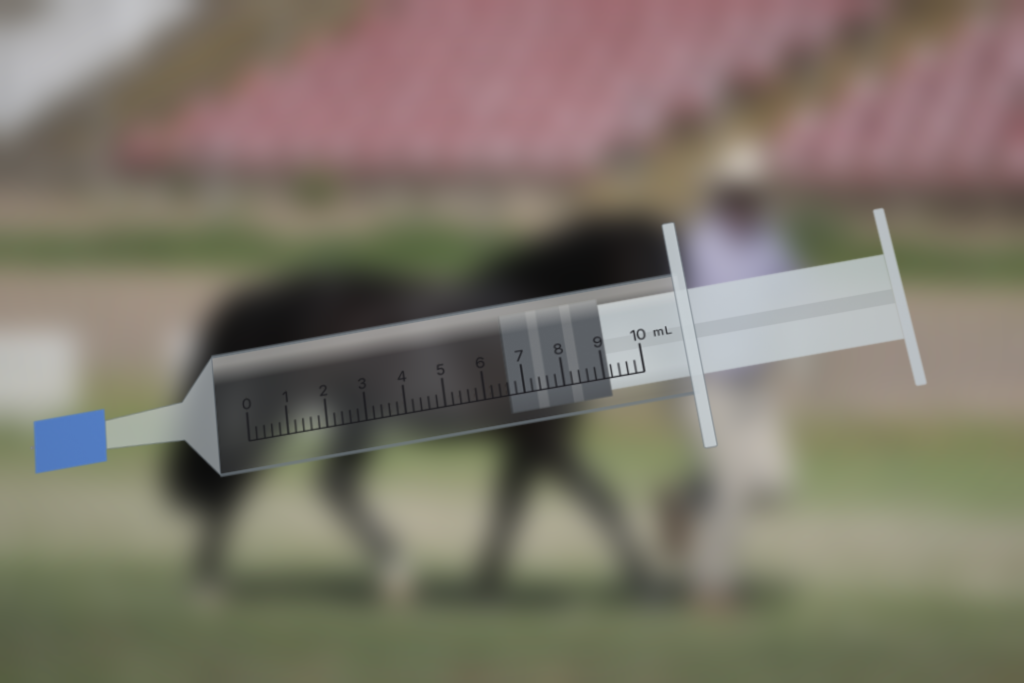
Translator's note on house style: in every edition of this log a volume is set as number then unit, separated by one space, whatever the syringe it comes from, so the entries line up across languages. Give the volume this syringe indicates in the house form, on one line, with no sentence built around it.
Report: 6.6 mL
